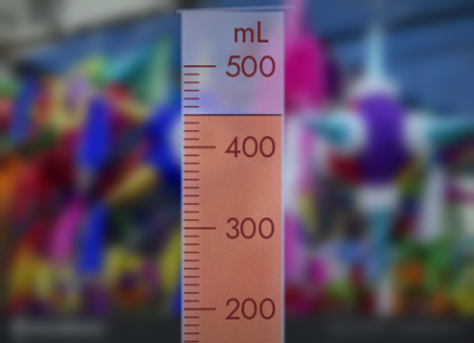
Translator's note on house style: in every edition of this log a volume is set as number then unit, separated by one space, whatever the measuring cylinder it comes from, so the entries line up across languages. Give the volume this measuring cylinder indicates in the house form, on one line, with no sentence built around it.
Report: 440 mL
